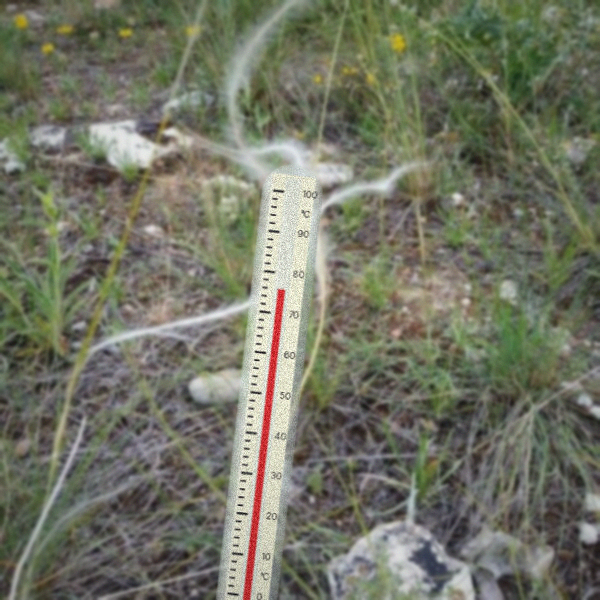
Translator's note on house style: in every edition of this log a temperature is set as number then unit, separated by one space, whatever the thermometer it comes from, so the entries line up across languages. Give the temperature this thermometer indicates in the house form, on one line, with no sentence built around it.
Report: 76 °C
